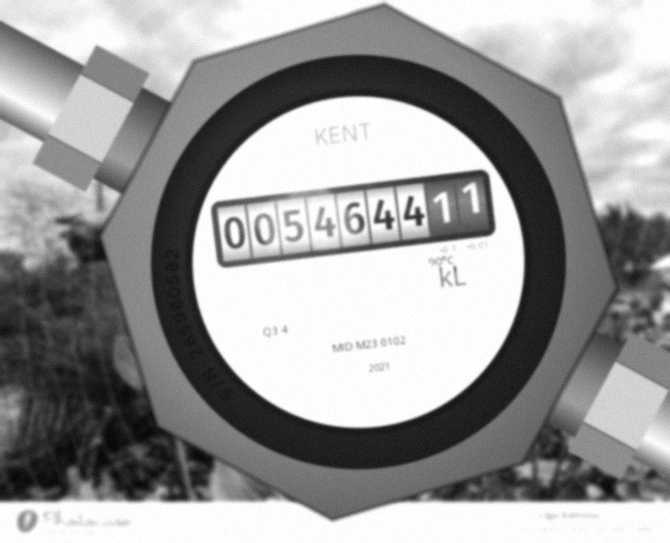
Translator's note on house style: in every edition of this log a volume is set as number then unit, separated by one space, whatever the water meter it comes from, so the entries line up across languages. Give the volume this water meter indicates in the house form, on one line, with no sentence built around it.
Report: 54644.11 kL
